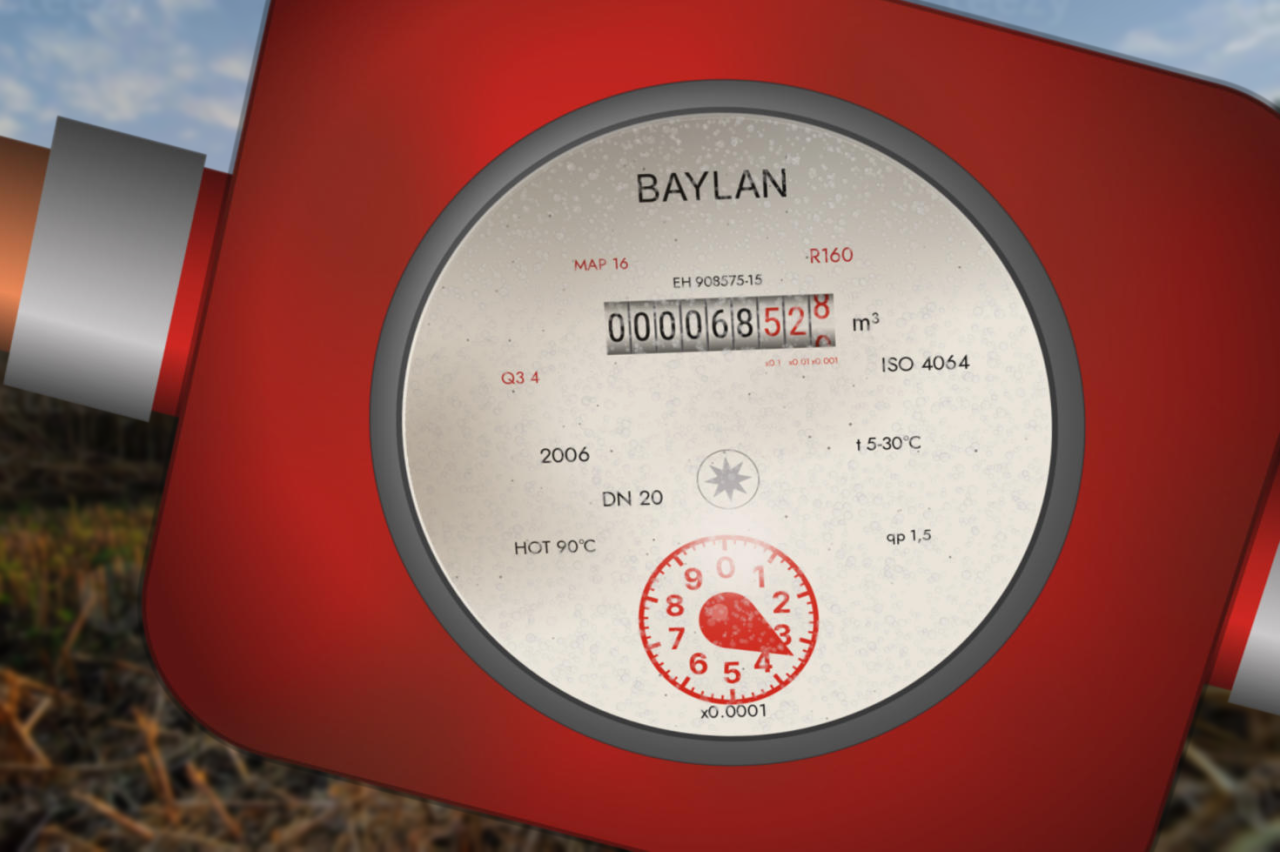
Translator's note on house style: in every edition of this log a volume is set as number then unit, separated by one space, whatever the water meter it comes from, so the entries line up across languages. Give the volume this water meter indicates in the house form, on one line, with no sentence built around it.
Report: 68.5283 m³
